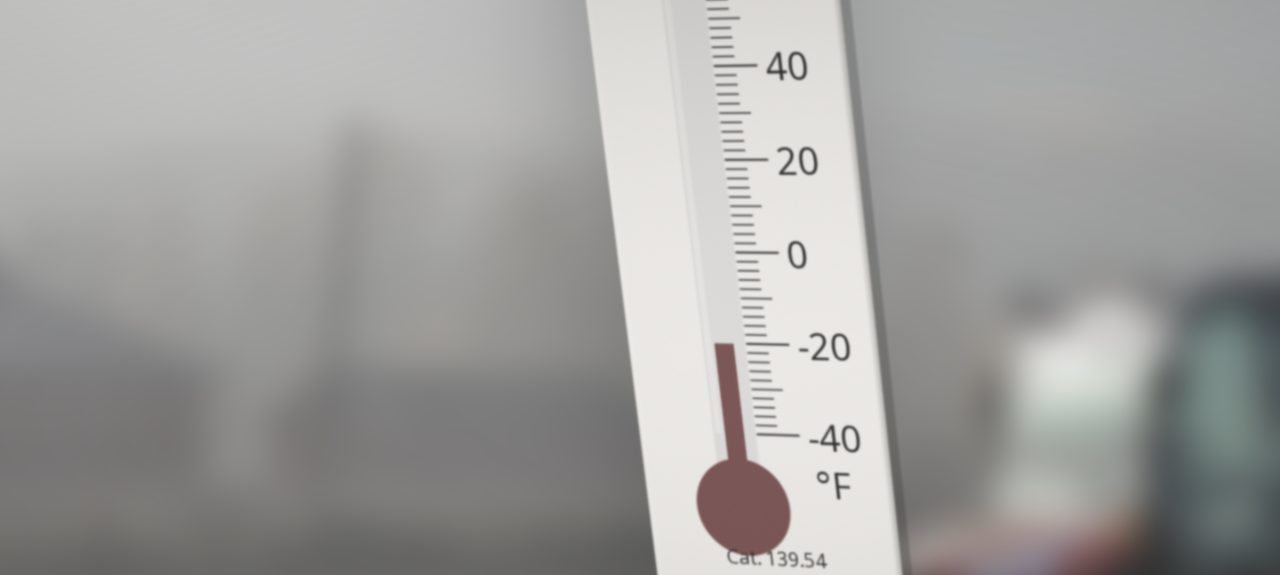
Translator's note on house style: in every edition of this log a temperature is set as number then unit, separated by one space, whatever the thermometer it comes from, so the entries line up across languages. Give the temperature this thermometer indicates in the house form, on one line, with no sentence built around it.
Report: -20 °F
